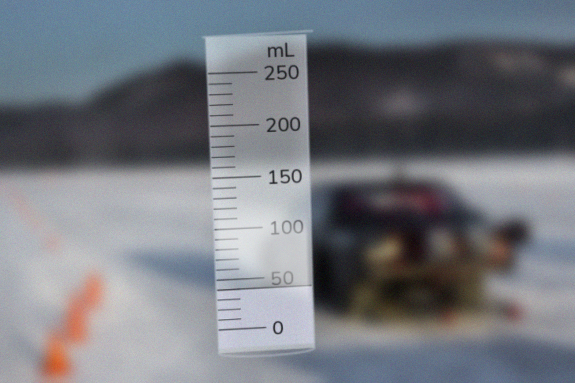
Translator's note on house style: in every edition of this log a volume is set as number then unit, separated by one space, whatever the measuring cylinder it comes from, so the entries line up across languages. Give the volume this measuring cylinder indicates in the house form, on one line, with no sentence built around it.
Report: 40 mL
